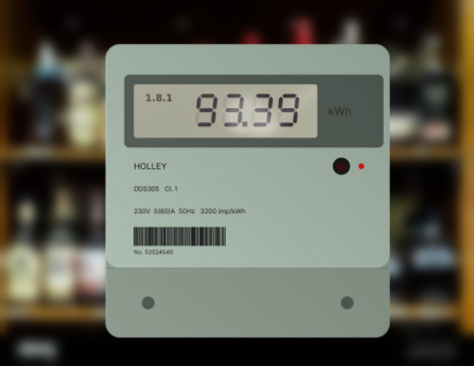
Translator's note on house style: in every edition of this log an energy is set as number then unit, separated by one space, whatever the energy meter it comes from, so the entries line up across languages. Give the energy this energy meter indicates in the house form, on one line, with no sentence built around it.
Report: 93.39 kWh
